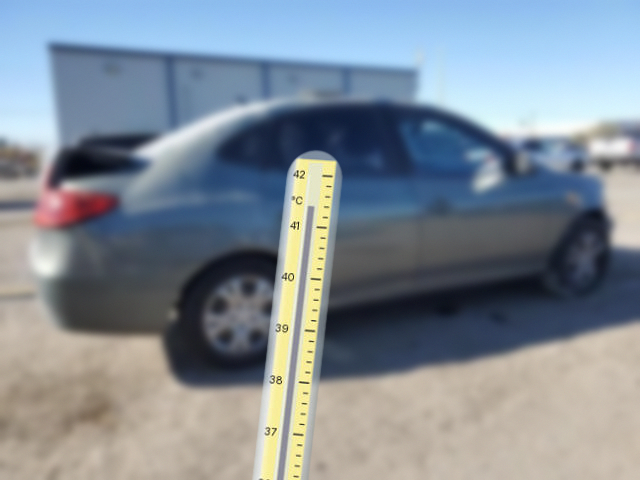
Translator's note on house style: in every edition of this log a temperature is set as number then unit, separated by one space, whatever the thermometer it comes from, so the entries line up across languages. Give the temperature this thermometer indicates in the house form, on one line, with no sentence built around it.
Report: 41.4 °C
